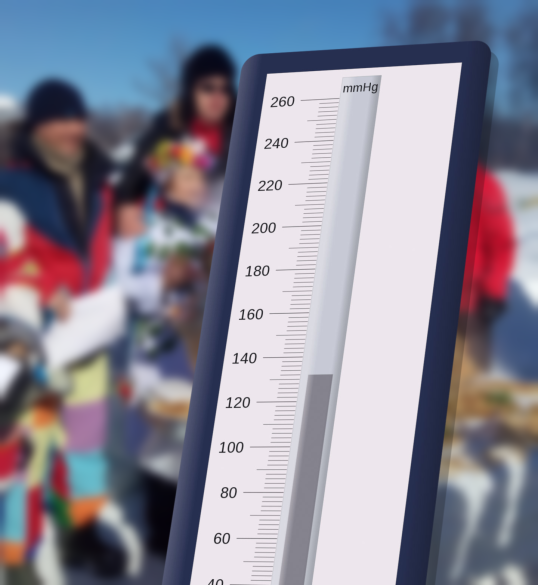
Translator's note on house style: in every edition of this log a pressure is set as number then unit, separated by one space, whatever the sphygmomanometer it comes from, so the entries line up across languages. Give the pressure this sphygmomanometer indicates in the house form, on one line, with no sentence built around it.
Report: 132 mmHg
